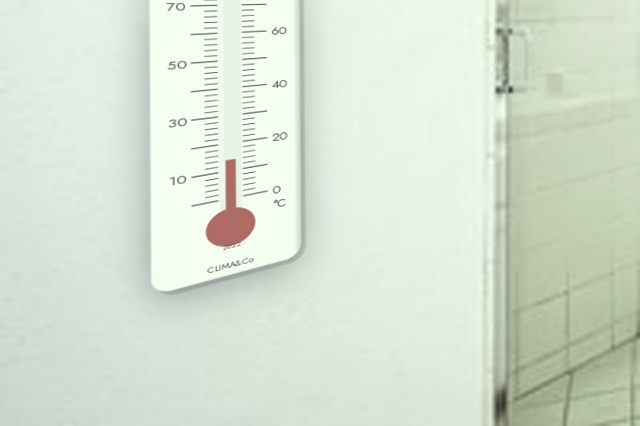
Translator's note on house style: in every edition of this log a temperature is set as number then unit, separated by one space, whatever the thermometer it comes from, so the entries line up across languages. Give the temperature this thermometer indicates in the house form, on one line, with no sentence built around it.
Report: 14 °C
